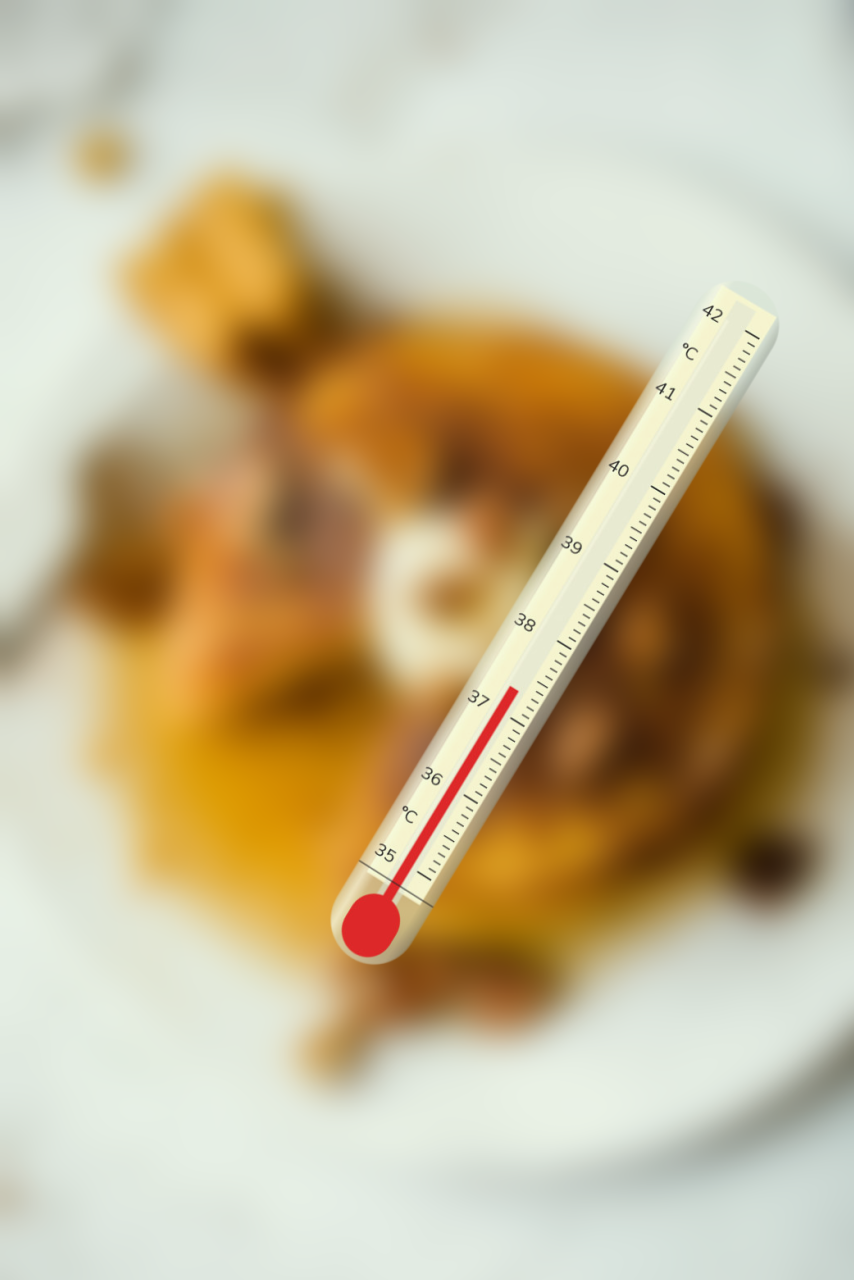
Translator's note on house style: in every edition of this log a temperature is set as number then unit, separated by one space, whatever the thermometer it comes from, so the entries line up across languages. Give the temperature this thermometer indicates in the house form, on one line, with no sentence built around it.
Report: 37.3 °C
